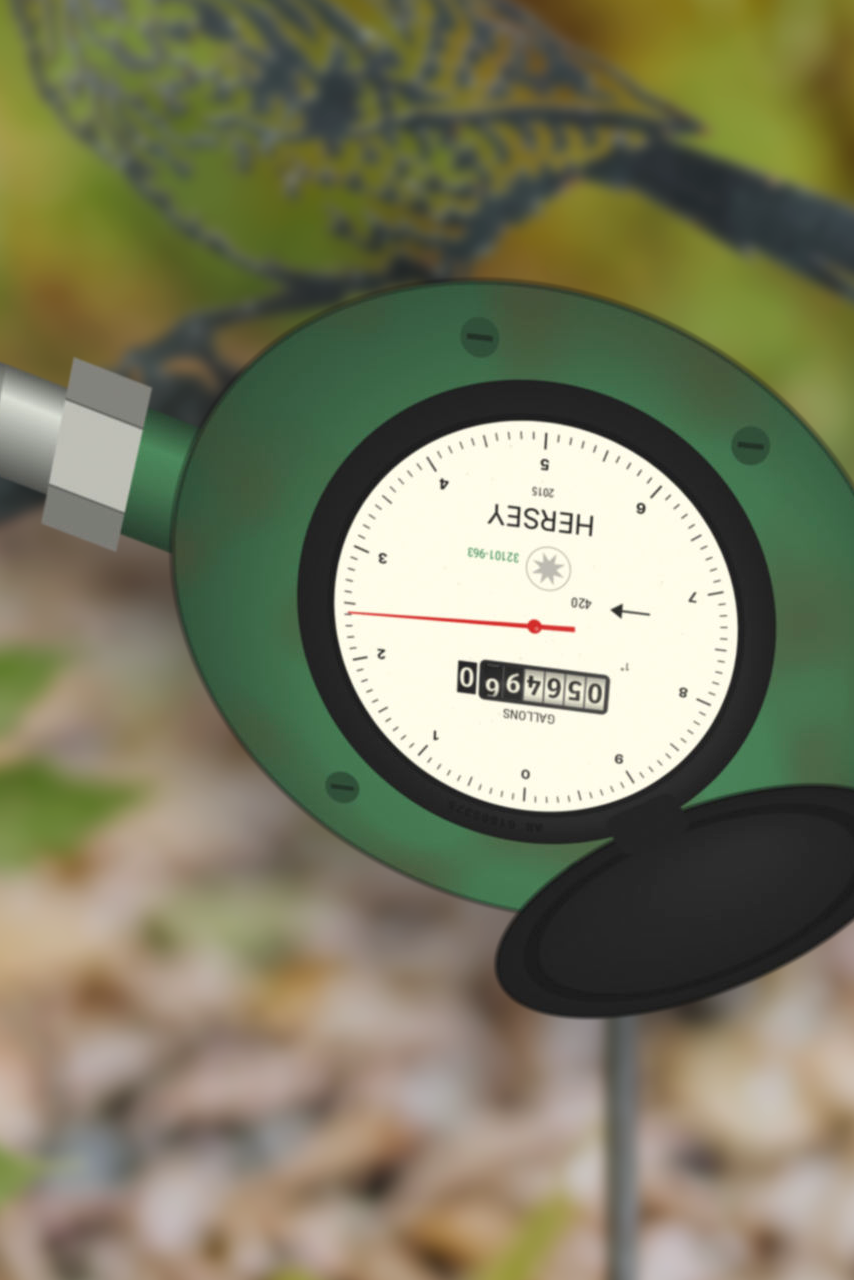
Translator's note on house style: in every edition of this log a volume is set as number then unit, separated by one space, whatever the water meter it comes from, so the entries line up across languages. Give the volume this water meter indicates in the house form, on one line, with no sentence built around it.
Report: 564962.4 gal
